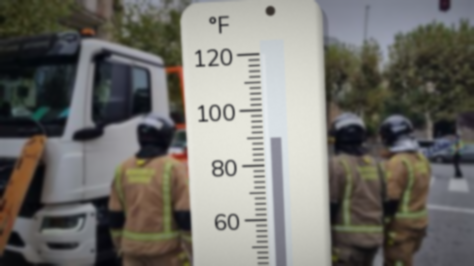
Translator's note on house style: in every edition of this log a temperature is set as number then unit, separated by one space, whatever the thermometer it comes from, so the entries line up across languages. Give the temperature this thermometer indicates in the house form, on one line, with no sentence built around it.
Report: 90 °F
